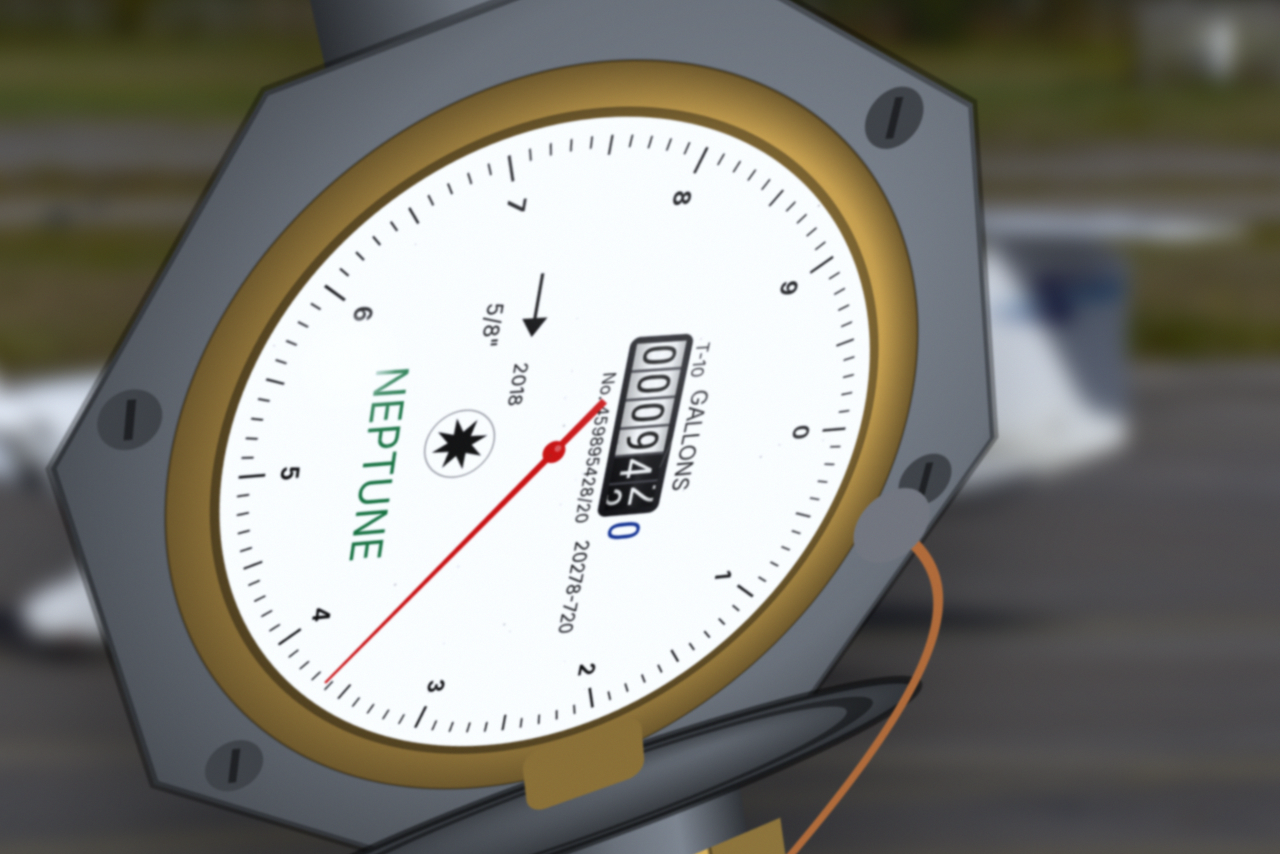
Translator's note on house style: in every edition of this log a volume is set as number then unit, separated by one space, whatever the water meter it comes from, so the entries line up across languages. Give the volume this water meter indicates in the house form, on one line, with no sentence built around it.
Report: 9423.6 gal
